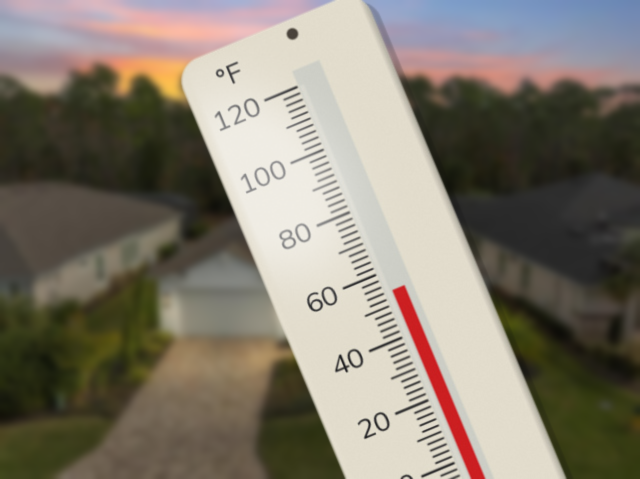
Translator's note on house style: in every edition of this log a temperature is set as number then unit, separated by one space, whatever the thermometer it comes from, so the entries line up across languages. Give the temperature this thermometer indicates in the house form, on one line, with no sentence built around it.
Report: 54 °F
